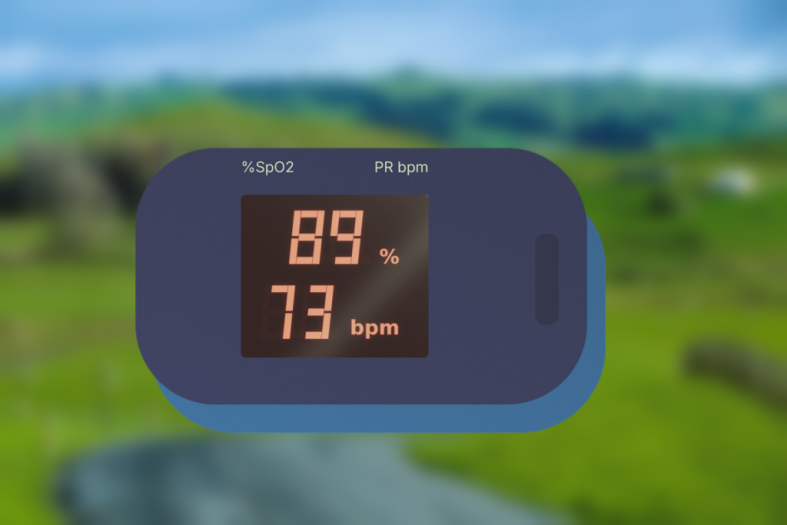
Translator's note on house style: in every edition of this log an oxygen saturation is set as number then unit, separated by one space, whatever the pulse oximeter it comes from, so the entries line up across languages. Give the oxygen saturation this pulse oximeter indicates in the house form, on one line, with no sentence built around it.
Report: 89 %
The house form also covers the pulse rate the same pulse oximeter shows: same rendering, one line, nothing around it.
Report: 73 bpm
